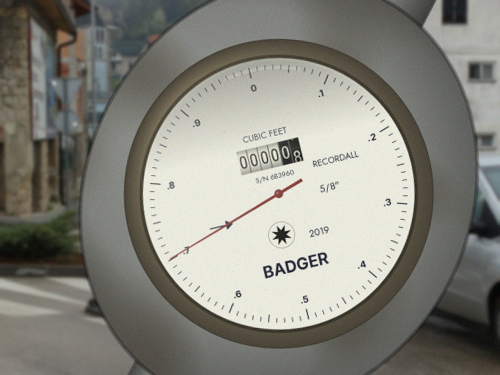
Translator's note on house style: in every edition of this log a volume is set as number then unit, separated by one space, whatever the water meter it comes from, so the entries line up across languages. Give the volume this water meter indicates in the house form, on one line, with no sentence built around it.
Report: 7.70 ft³
